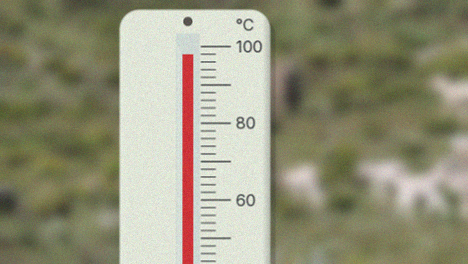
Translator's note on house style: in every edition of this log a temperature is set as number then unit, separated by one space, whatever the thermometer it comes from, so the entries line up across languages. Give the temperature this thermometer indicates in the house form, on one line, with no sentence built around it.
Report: 98 °C
